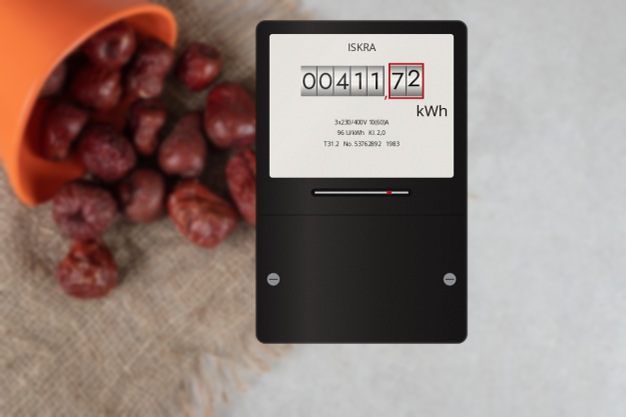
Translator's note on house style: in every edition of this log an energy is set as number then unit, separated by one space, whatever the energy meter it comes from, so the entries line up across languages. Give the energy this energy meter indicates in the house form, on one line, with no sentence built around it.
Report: 411.72 kWh
